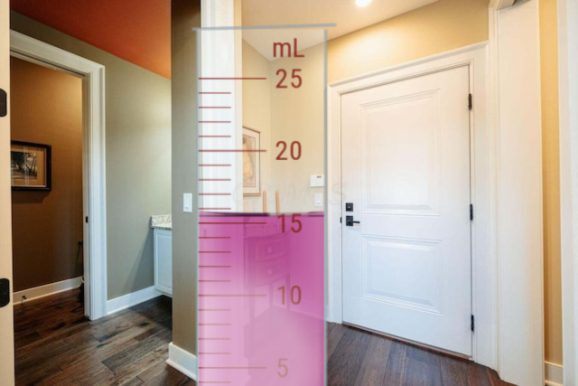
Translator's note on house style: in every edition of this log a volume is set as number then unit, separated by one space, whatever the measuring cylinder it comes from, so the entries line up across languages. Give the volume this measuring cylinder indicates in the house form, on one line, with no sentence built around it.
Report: 15.5 mL
